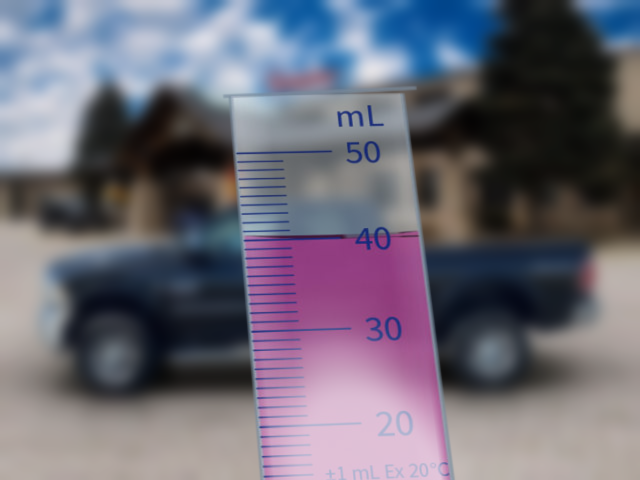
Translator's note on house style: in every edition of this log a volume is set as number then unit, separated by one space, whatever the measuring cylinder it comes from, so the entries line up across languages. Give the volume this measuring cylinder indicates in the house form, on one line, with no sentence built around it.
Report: 40 mL
